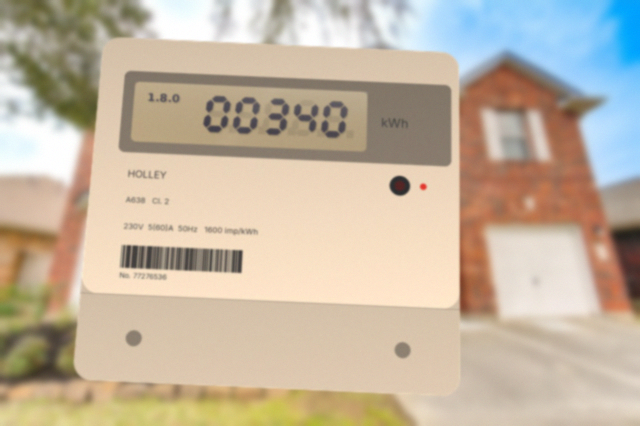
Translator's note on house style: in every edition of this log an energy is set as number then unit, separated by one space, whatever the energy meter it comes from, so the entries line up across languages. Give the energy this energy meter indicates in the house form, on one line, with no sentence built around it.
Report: 340 kWh
